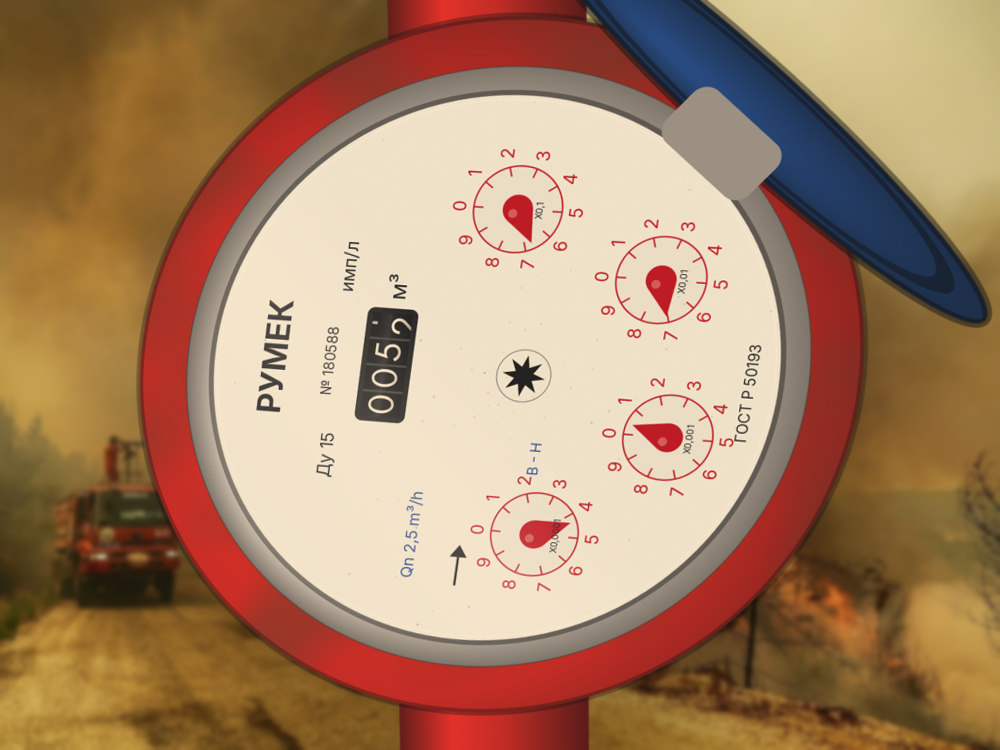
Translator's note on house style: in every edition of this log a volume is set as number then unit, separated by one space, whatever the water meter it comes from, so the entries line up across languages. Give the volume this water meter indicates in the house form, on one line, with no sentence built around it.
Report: 51.6704 m³
